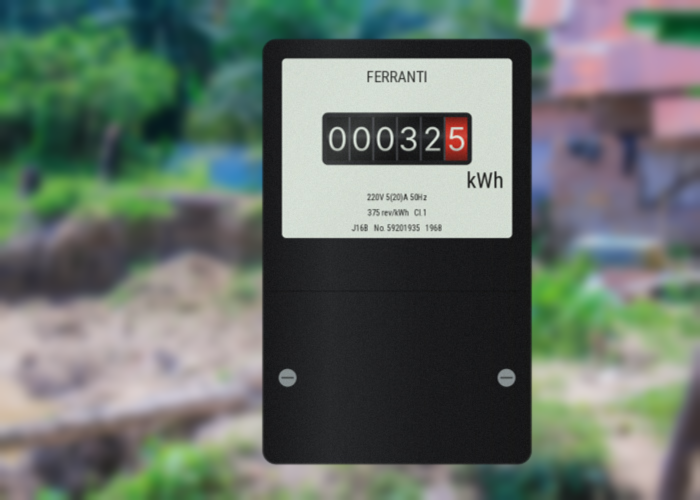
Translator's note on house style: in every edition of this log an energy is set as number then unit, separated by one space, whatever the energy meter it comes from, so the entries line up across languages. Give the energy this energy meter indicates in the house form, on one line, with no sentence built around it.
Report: 32.5 kWh
